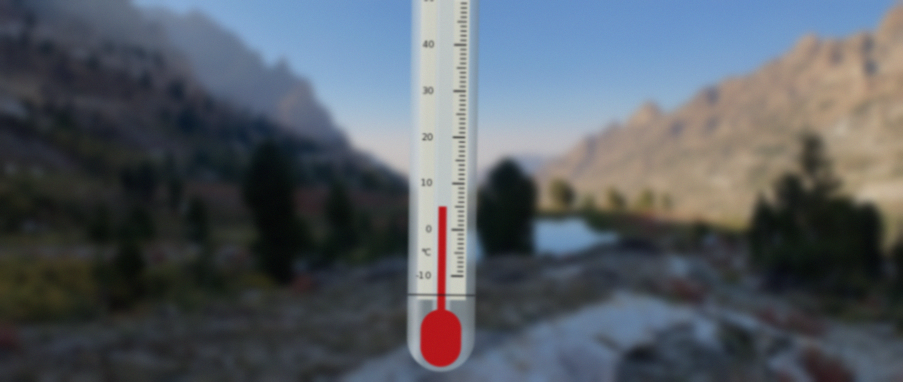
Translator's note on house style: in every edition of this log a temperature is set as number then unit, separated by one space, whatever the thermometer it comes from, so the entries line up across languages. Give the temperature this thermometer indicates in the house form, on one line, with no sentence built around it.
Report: 5 °C
